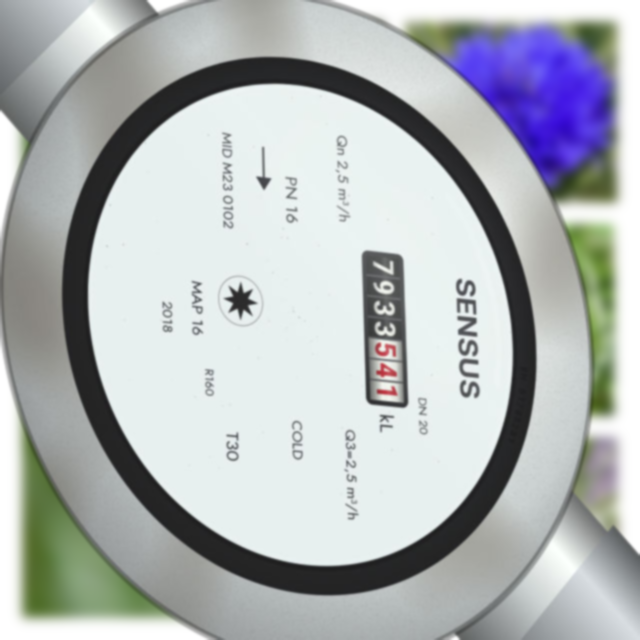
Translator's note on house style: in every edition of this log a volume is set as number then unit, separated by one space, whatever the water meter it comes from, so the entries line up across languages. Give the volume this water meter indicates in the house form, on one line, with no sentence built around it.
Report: 7933.541 kL
